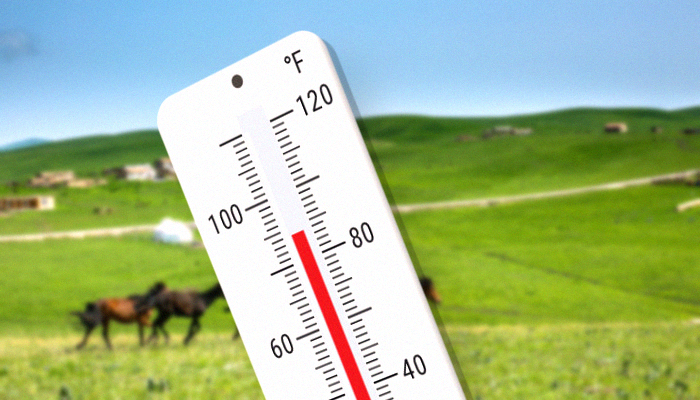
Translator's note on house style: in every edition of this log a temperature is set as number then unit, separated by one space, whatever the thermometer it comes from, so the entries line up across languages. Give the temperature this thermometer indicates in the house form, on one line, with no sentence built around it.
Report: 88 °F
